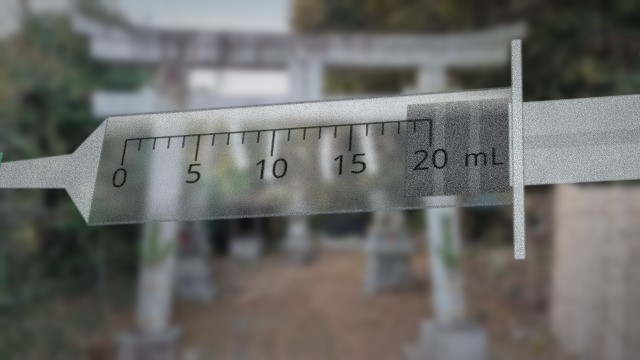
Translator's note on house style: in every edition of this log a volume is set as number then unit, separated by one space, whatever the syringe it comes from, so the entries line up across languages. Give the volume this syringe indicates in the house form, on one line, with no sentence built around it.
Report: 18.5 mL
